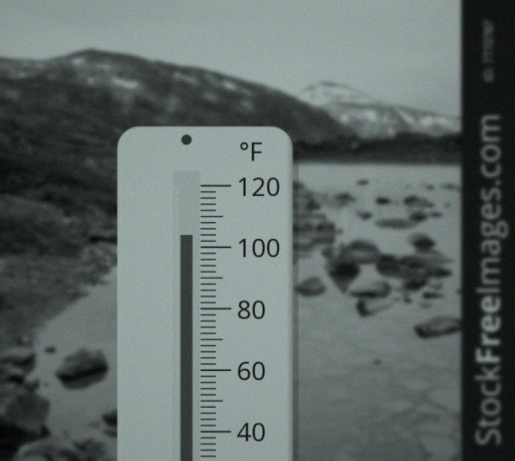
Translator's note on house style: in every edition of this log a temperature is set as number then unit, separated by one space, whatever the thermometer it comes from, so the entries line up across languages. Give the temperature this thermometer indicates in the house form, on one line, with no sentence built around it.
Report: 104 °F
